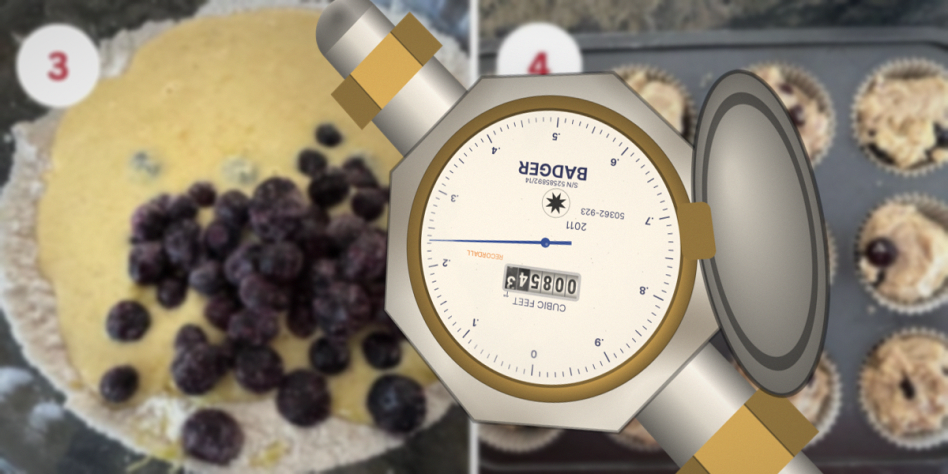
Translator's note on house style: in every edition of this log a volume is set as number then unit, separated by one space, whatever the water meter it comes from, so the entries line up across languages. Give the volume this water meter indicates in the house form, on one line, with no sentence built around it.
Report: 8543.23 ft³
